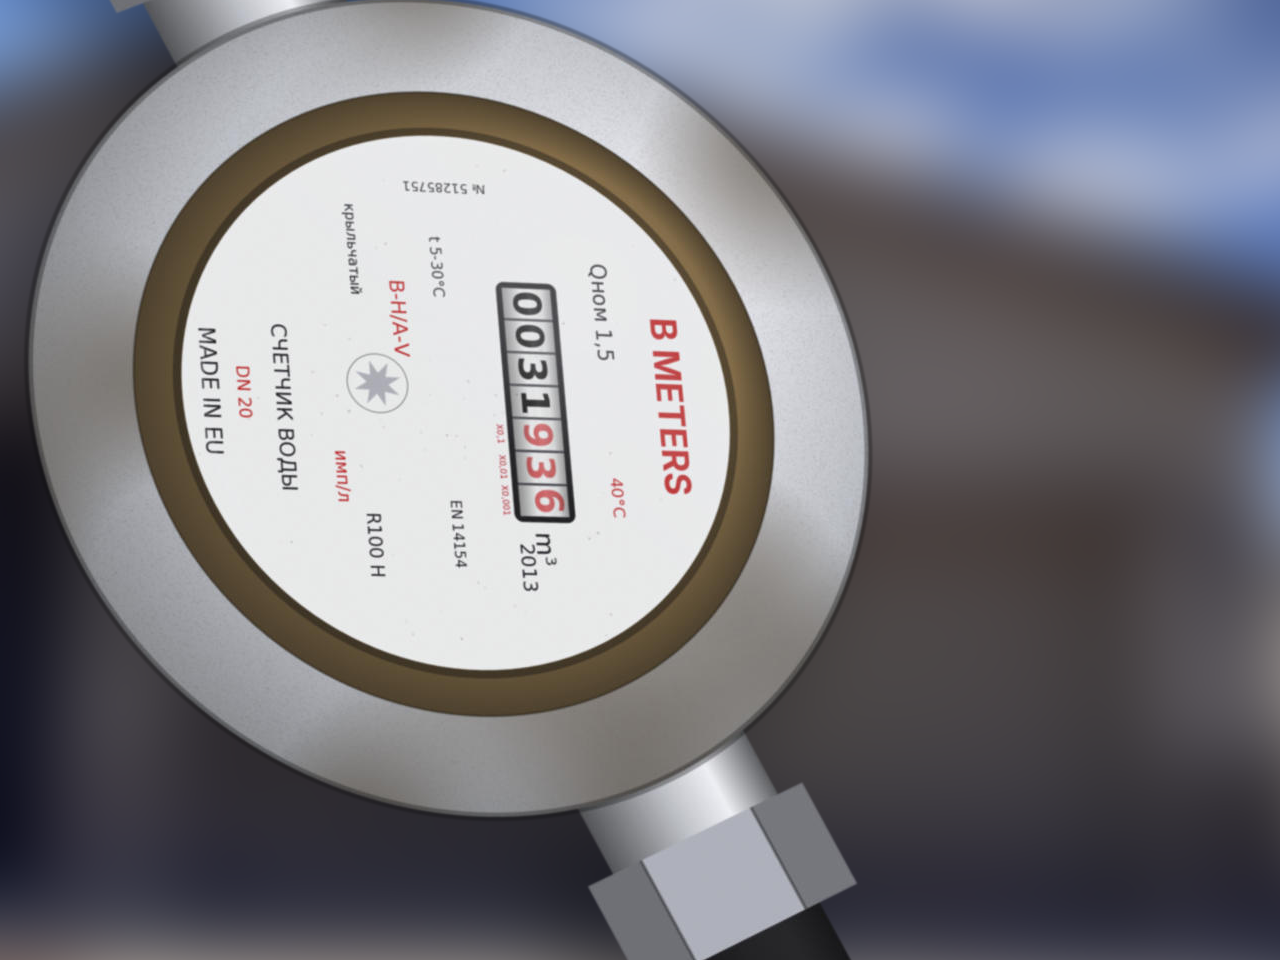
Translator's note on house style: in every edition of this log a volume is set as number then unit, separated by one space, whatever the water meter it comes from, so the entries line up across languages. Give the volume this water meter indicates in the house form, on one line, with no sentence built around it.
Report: 31.936 m³
